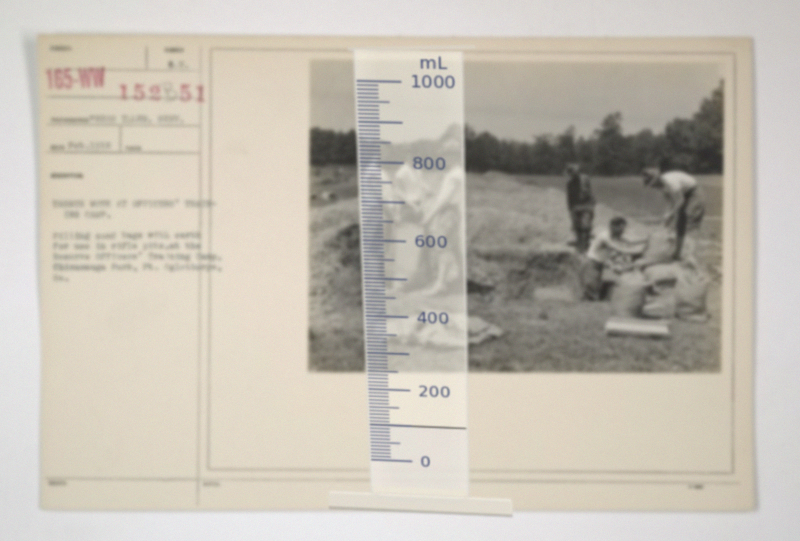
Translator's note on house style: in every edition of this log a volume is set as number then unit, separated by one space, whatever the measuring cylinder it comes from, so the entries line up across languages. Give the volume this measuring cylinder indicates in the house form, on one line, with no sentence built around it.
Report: 100 mL
